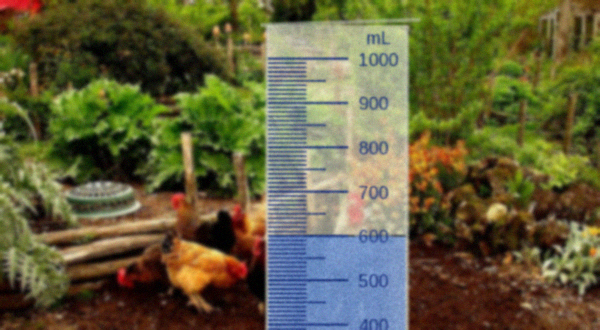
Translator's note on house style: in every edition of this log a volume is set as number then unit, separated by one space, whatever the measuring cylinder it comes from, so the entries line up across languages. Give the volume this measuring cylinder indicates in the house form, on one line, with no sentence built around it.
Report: 600 mL
